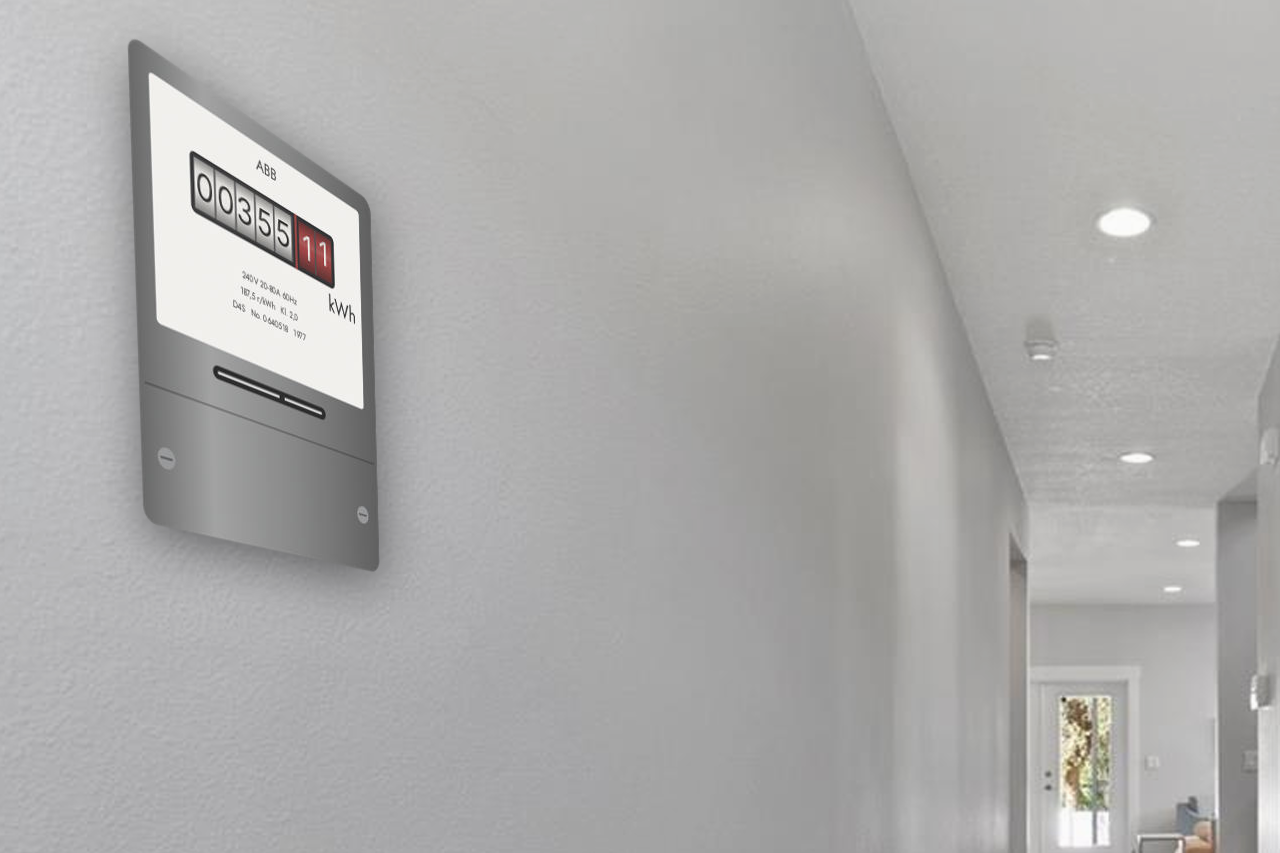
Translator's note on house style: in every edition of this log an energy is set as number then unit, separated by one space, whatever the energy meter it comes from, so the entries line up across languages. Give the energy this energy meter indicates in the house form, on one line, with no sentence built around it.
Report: 355.11 kWh
